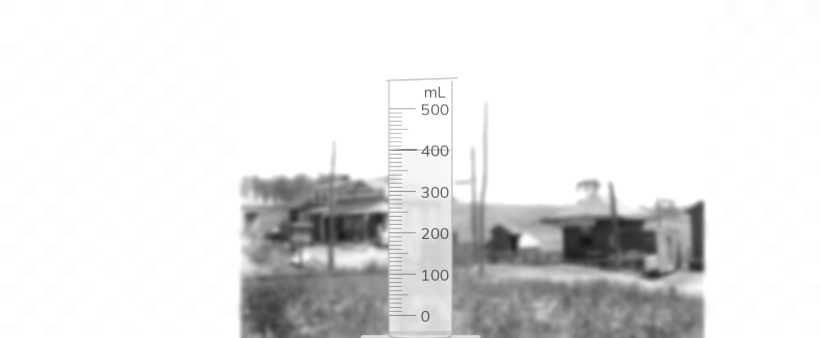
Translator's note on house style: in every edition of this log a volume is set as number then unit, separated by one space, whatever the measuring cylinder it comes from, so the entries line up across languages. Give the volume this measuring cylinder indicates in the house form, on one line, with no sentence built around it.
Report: 400 mL
